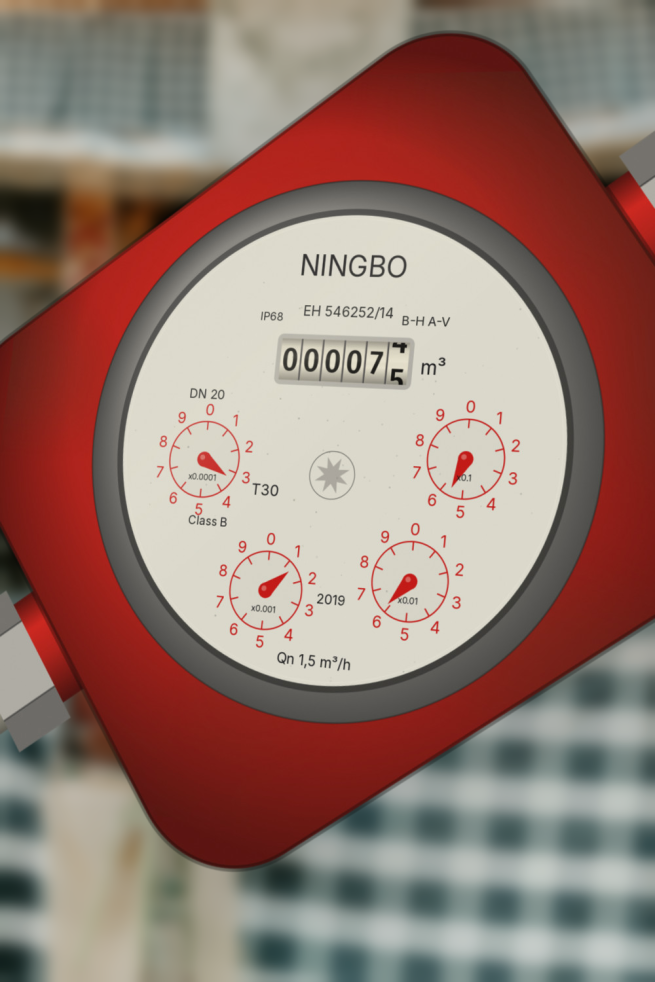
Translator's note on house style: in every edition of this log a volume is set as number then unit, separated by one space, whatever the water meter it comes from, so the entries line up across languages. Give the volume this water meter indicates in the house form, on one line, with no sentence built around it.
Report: 74.5613 m³
